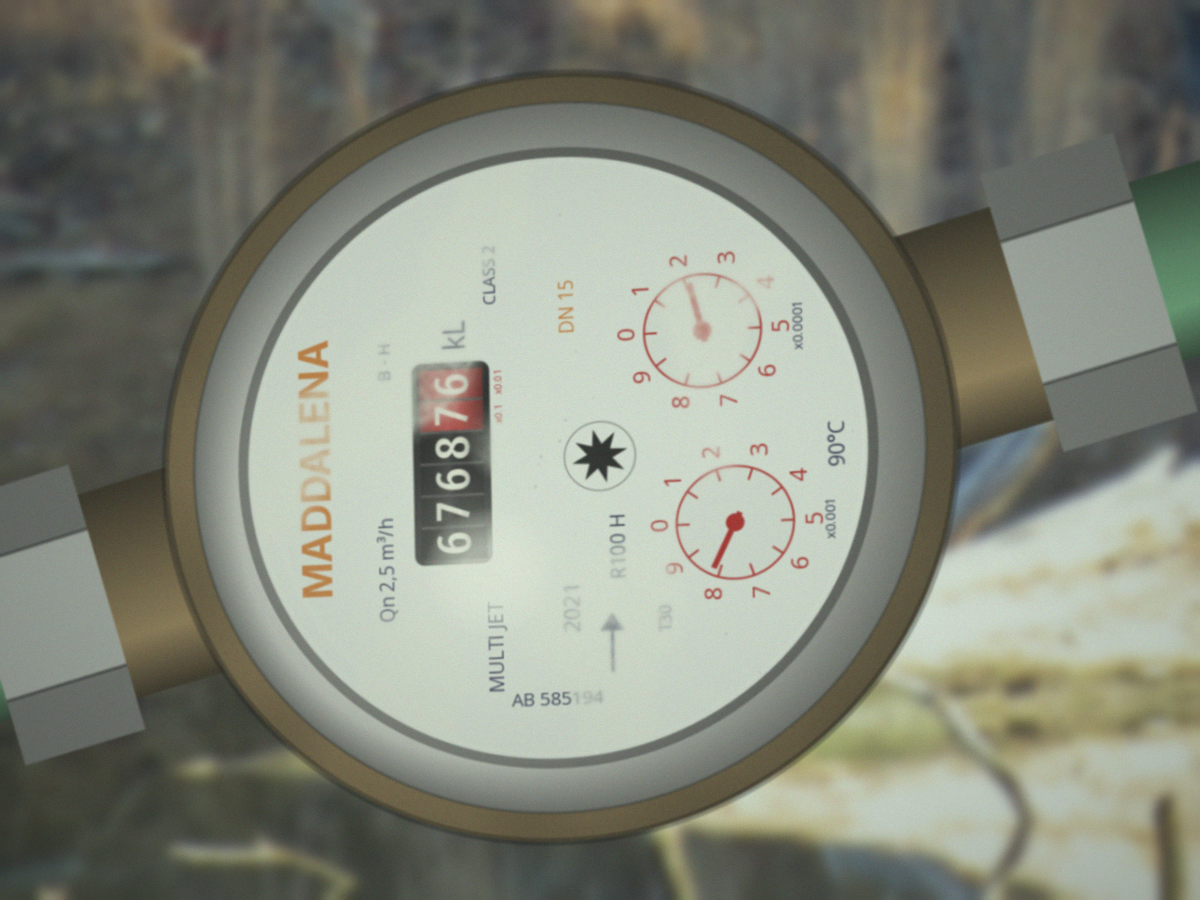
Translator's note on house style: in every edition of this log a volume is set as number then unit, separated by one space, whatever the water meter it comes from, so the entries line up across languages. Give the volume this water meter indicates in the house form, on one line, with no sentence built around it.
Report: 6768.7682 kL
